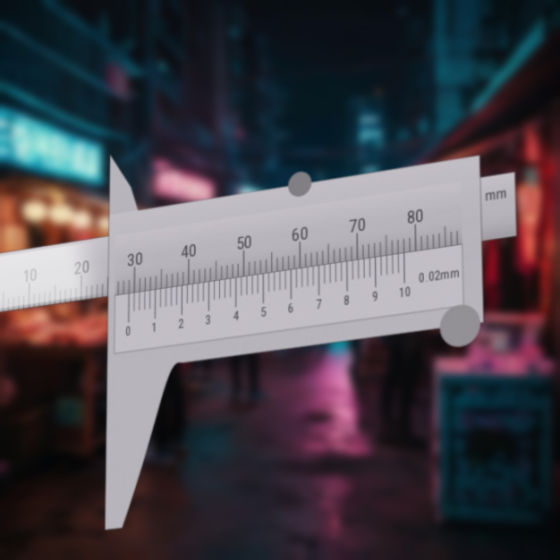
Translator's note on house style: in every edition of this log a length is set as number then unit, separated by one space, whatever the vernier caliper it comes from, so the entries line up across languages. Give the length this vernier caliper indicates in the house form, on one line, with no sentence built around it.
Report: 29.0 mm
